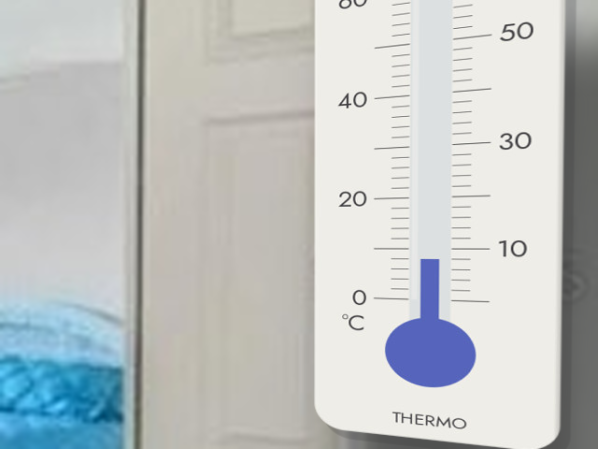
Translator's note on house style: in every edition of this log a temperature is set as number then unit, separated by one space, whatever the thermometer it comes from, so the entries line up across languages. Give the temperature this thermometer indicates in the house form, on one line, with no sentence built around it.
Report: 8 °C
